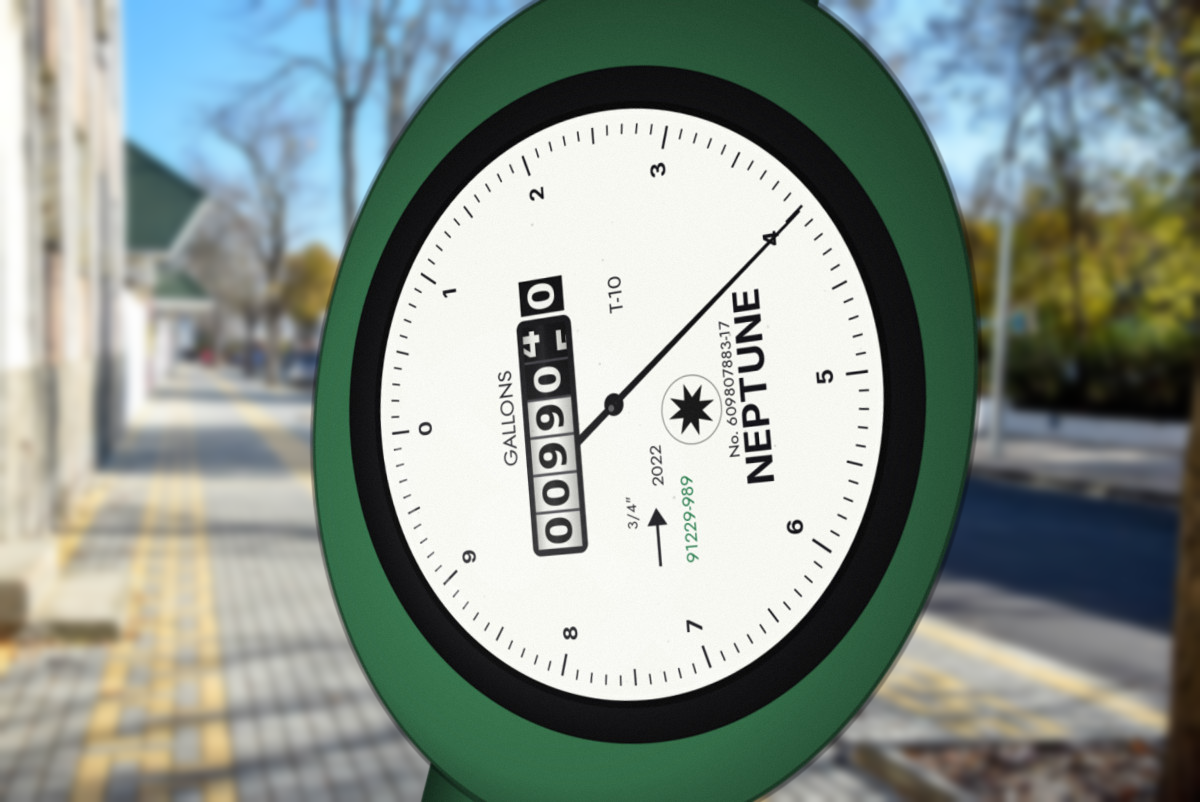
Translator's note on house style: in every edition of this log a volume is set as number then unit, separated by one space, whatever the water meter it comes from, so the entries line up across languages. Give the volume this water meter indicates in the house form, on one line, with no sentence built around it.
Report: 99044.0 gal
